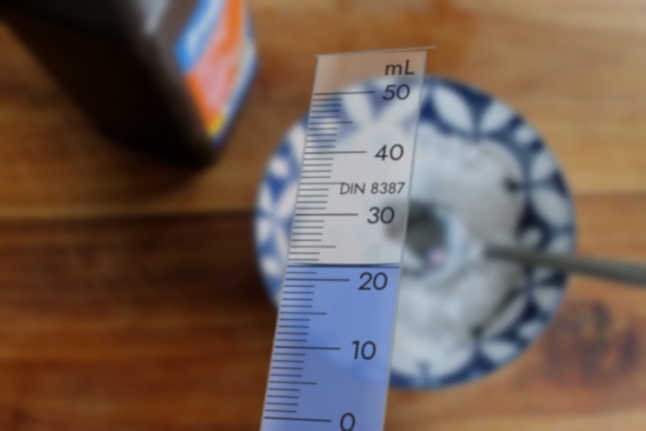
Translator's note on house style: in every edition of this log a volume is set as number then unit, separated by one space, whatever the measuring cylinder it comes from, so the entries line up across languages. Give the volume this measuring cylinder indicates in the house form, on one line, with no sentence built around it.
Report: 22 mL
